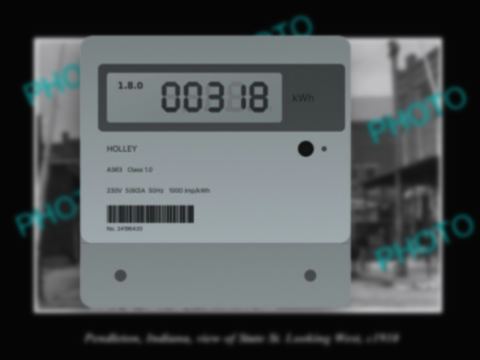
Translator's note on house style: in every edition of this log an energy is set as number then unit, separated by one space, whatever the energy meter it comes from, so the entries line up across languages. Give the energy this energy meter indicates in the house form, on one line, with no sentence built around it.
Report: 318 kWh
